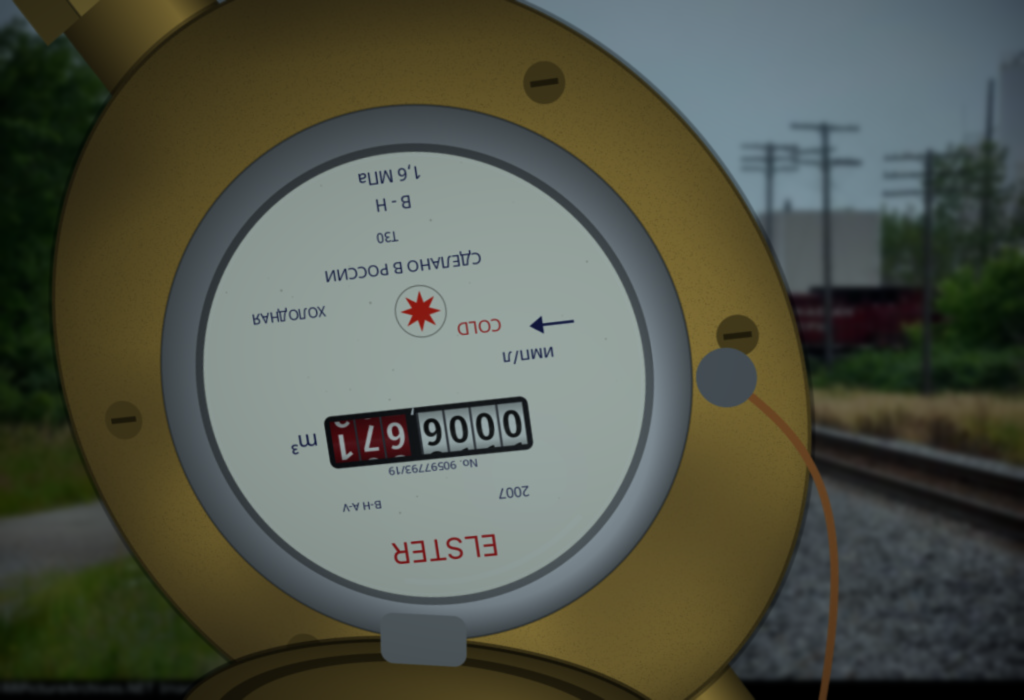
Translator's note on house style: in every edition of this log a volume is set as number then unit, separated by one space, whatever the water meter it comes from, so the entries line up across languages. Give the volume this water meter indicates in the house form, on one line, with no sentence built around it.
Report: 6.671 m³
